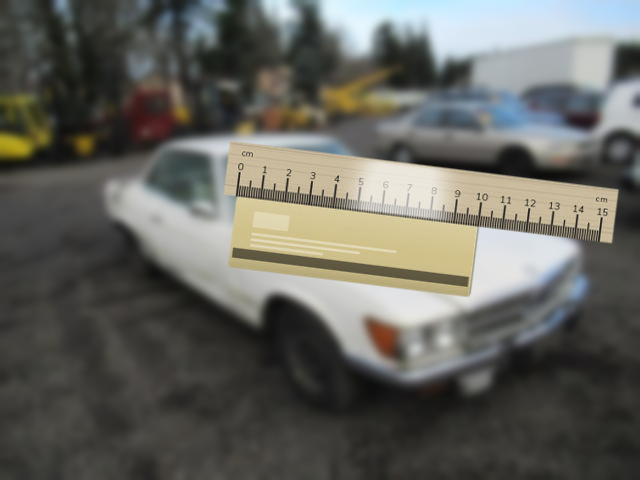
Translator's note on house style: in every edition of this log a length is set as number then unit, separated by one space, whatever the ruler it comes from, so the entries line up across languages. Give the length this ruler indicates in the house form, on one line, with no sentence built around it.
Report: 10 cm
